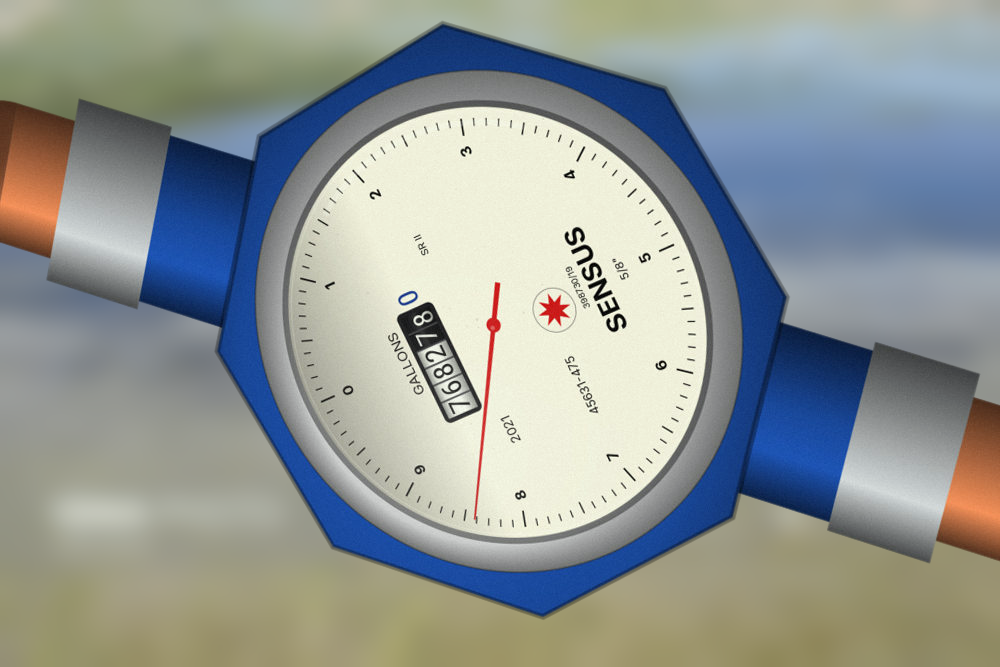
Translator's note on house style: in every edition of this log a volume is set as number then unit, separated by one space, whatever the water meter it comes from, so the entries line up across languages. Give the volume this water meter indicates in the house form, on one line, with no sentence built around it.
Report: 7682778.4 gal
